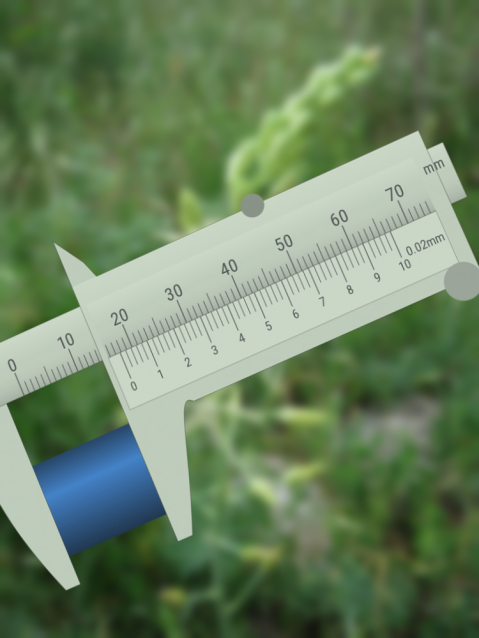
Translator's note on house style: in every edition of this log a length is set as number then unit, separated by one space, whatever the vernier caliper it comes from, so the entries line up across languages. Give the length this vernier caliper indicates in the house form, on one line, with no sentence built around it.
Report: 17.8 mm
